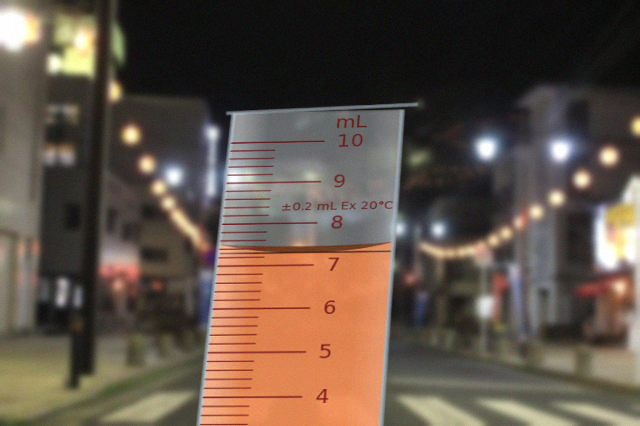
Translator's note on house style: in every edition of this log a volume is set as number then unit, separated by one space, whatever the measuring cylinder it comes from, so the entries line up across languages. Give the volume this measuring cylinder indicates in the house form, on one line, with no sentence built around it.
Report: 7.3 mL
